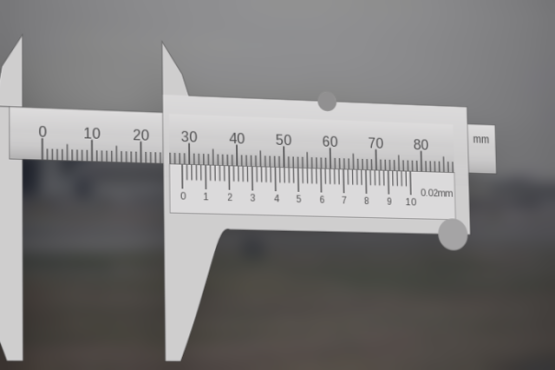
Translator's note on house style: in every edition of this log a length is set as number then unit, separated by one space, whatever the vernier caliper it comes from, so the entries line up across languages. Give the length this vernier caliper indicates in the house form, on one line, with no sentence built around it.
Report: 28.5 mm
